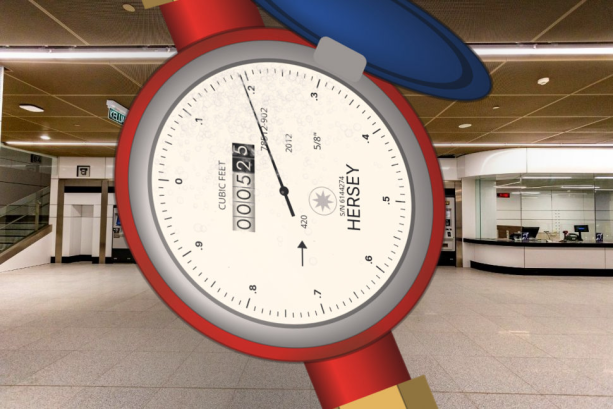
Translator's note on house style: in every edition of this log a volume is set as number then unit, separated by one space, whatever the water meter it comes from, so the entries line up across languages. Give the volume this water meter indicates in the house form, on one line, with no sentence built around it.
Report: 525.19 ft³
